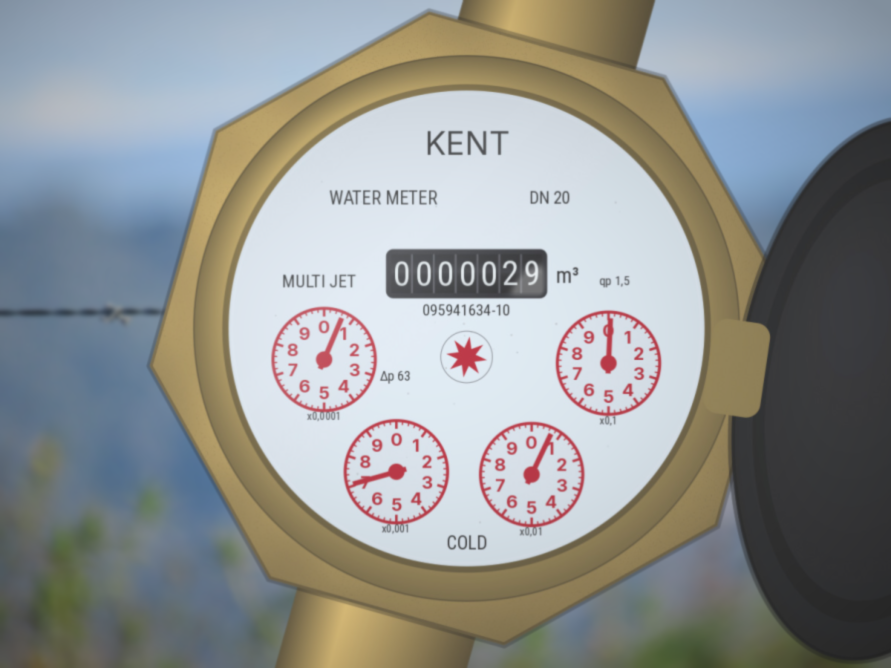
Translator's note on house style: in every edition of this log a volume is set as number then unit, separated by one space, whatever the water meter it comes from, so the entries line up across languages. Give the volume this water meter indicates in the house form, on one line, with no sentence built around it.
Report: 29.0070 m³
